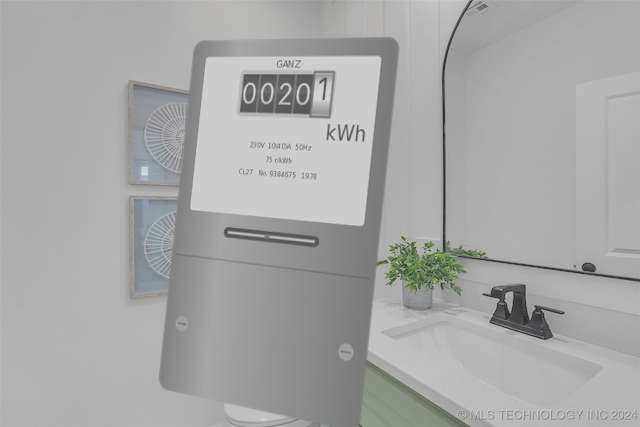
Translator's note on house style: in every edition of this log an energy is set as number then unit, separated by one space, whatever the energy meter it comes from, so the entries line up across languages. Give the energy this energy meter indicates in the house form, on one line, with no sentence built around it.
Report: 20.1 kWh
